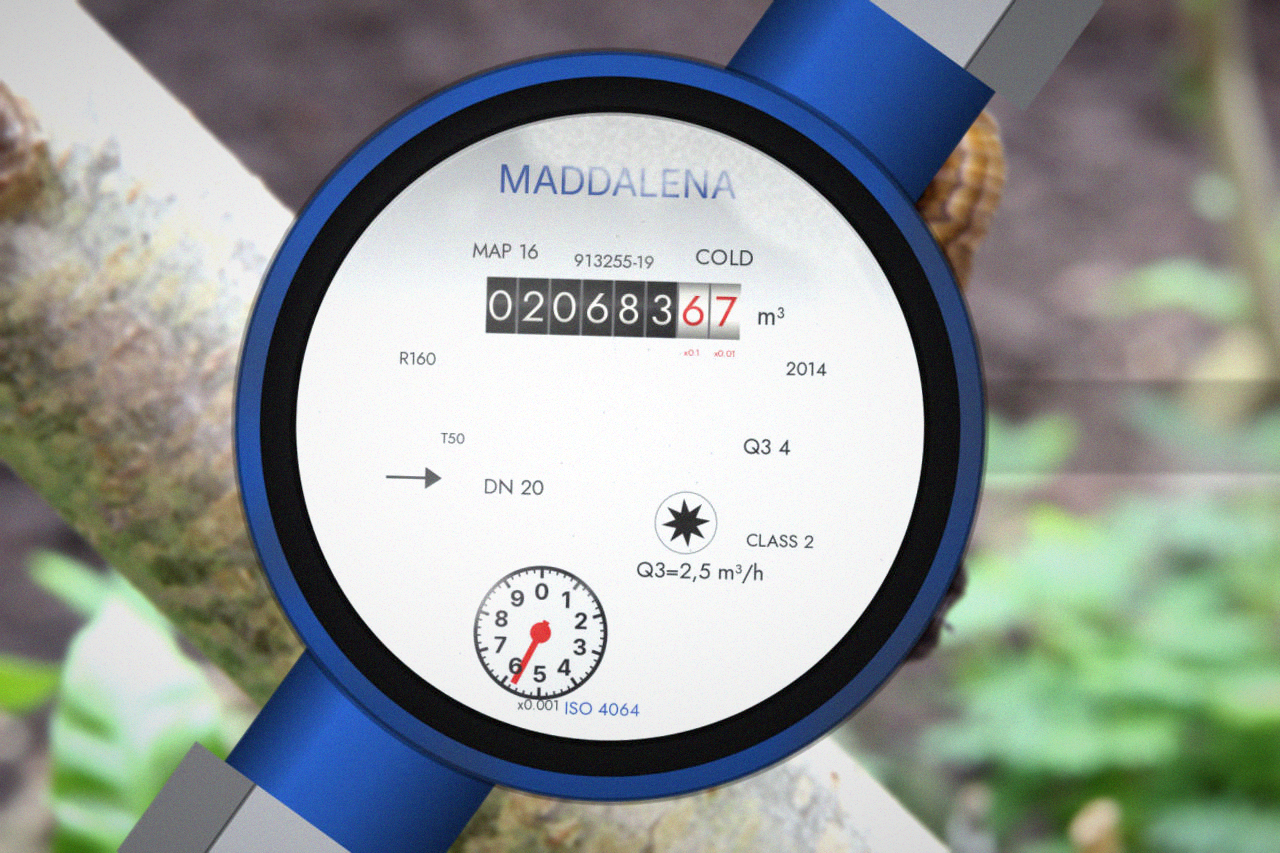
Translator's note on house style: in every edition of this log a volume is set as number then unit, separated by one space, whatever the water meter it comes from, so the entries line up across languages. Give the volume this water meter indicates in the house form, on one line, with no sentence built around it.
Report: 20683.675 m³
